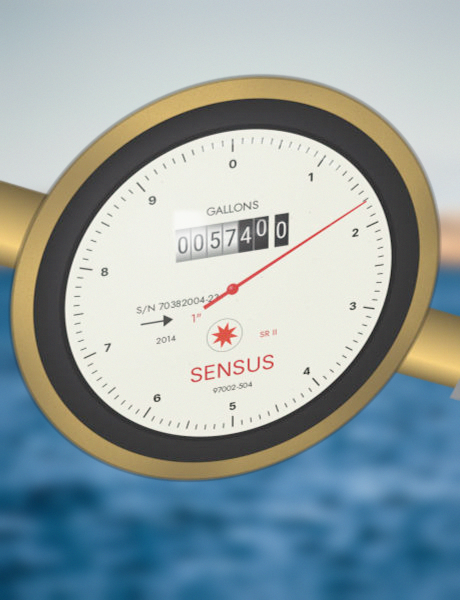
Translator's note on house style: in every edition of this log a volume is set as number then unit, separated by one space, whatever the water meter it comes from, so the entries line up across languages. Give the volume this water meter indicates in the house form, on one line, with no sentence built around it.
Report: 57401.7 gal
